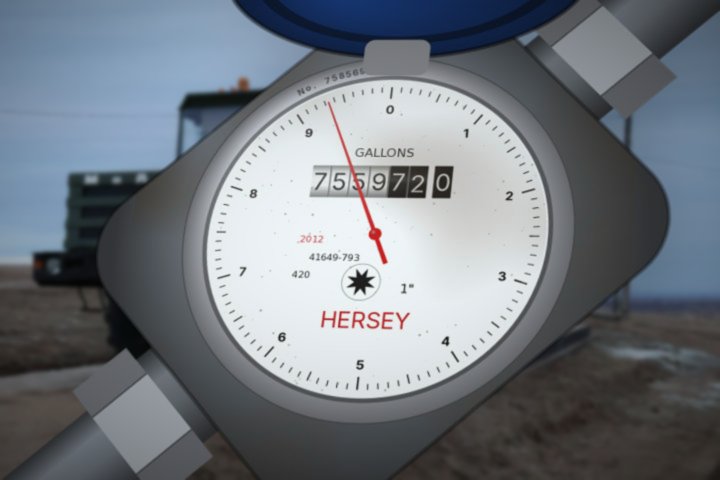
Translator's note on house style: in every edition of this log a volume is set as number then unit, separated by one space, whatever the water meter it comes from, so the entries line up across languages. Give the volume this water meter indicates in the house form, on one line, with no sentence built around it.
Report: 7559719.3 gal
